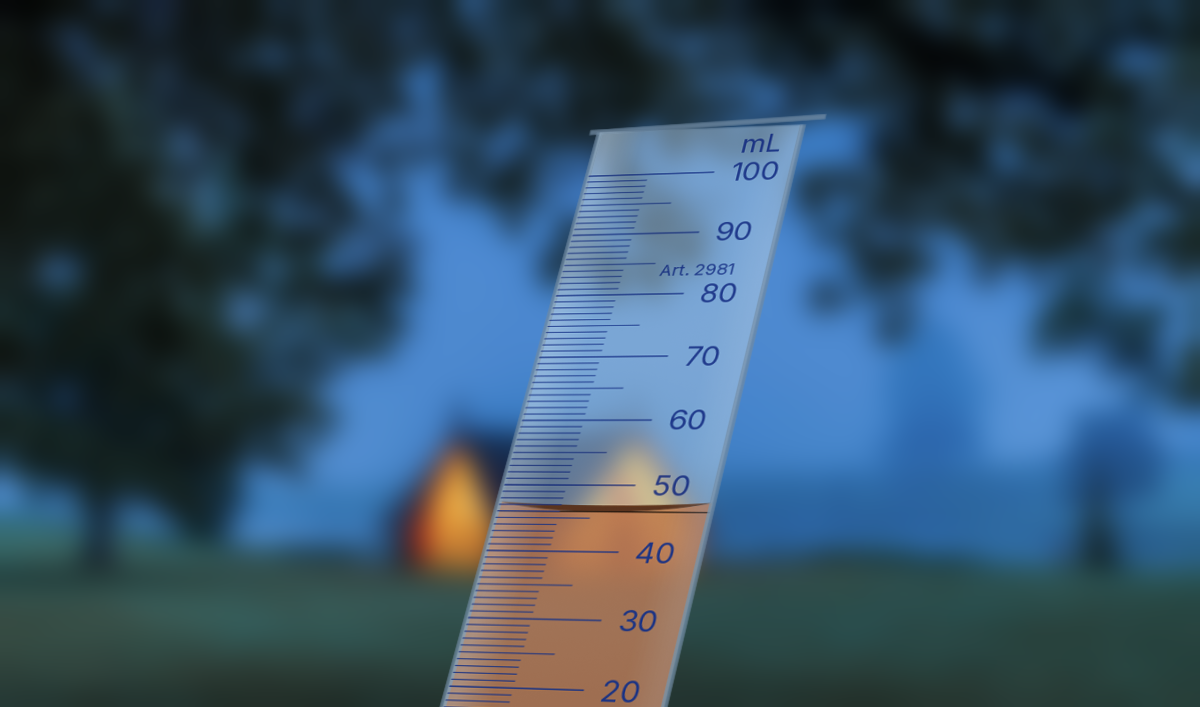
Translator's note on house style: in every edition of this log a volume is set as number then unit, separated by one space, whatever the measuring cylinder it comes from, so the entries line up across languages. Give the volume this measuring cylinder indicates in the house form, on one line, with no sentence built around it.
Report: 46 mL
